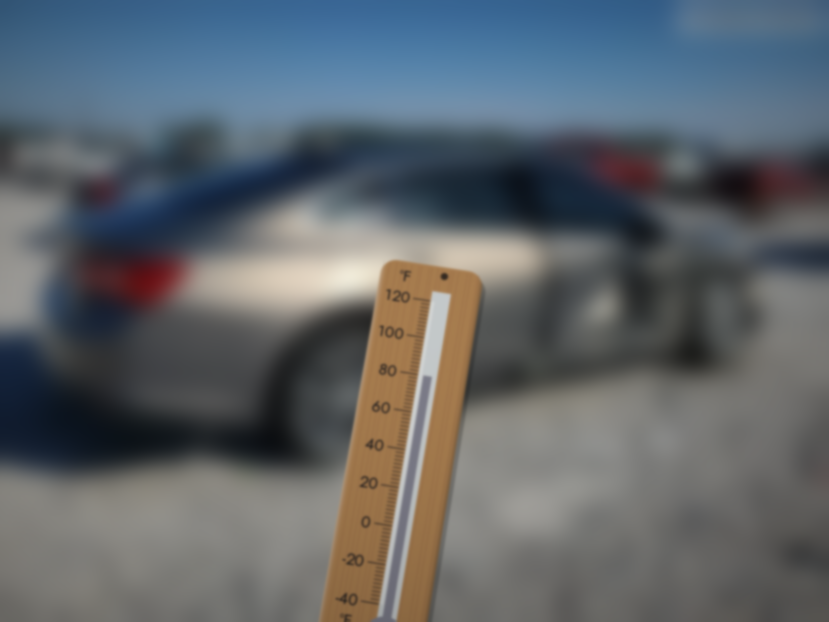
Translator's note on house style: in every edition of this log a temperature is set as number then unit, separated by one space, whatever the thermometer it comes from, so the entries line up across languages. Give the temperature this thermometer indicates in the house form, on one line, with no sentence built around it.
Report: 80 °F
